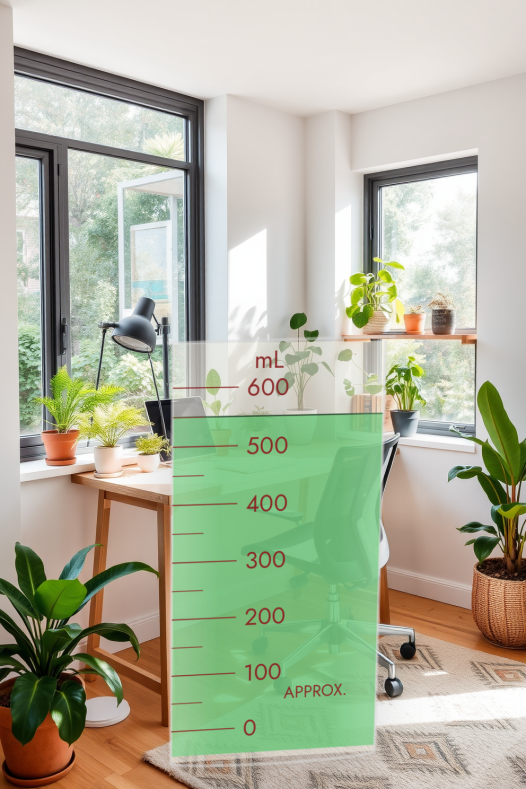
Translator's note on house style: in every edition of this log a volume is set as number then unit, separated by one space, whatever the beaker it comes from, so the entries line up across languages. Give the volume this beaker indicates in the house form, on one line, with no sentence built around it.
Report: 550 mL
